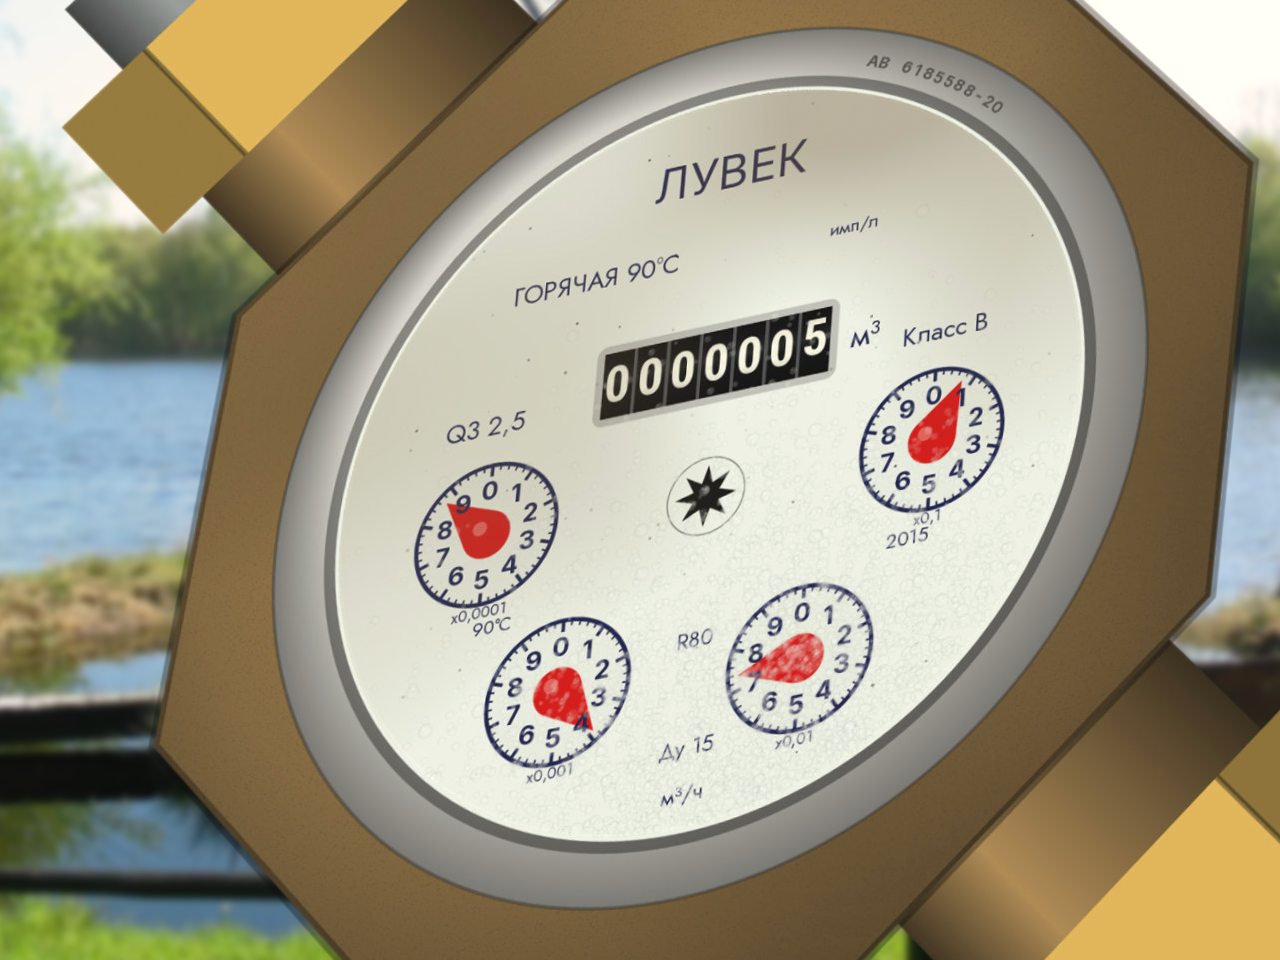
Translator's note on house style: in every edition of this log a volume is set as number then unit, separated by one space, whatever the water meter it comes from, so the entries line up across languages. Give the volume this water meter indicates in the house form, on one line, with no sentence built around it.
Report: 5.0738 m³
